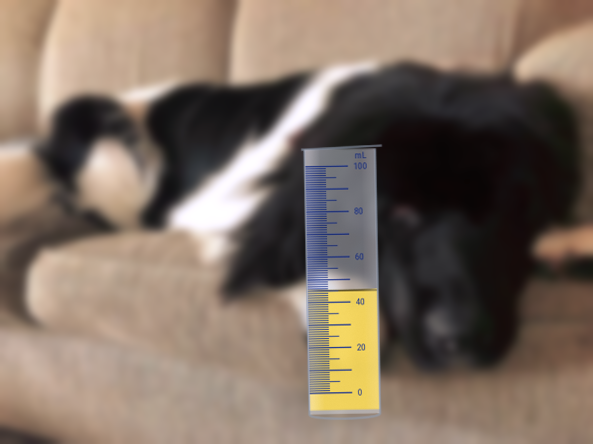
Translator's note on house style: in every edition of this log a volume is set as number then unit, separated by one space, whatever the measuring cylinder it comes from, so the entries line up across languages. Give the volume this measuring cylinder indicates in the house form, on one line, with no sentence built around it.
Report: 45 mL
